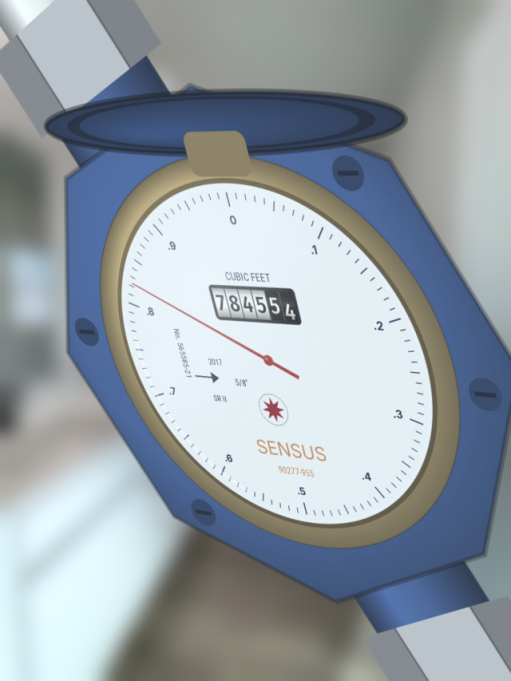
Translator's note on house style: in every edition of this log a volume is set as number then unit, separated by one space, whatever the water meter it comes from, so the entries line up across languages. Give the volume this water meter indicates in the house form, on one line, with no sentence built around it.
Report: 784553.82 ft³
